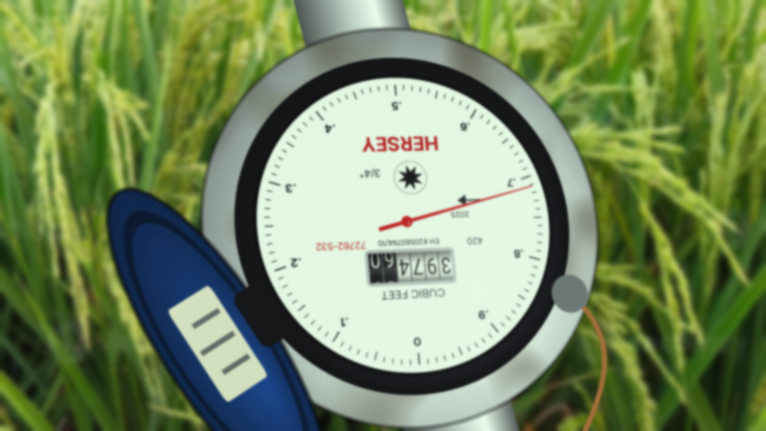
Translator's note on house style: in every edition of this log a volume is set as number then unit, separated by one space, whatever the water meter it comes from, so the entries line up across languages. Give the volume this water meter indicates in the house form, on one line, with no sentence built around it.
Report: 397459.71 ft³
